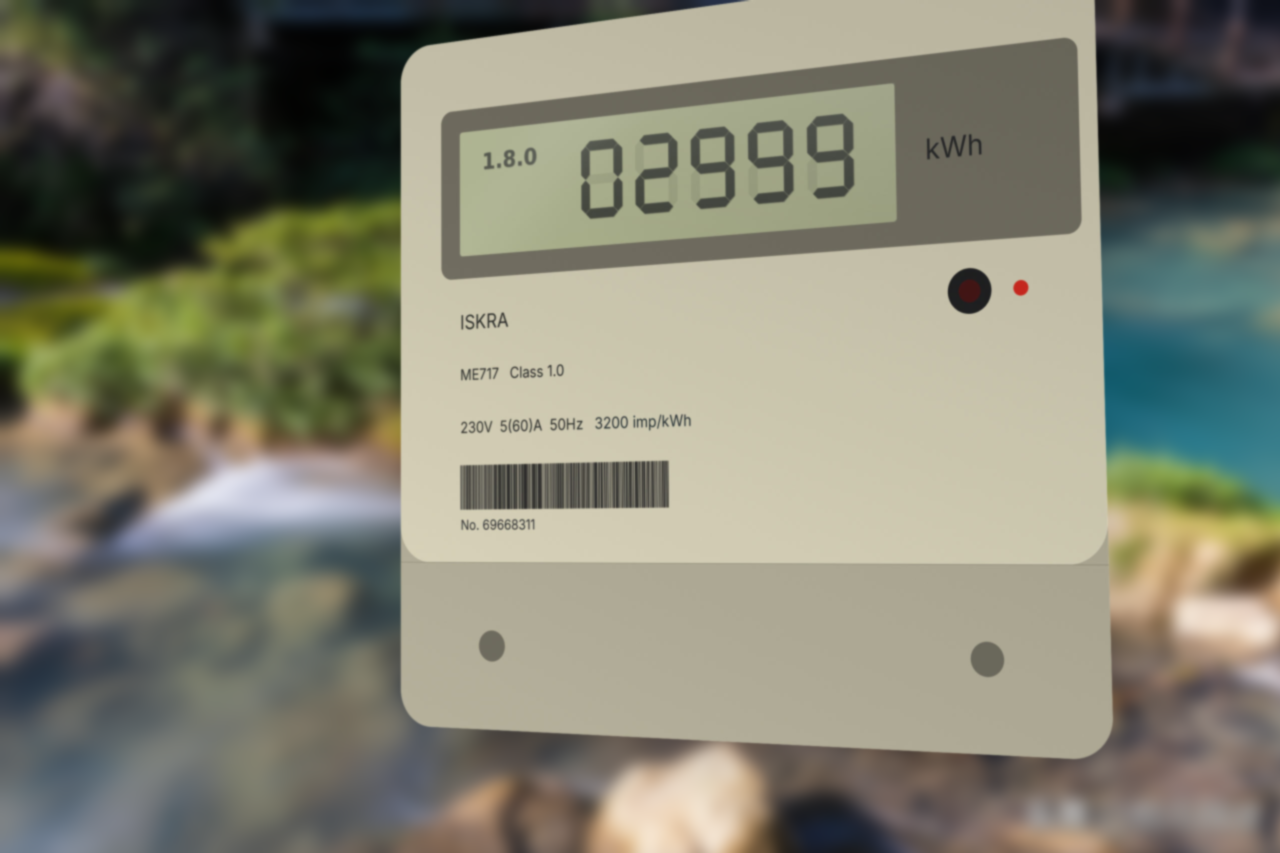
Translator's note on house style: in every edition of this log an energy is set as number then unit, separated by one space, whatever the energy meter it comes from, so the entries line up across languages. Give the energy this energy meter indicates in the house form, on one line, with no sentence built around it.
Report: 2999 kWh
